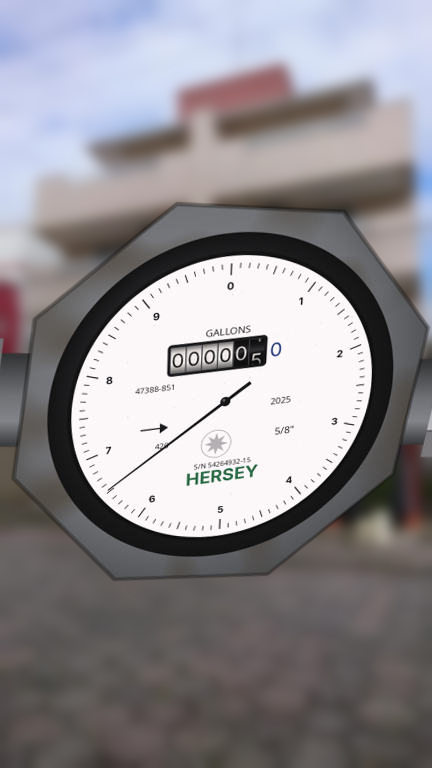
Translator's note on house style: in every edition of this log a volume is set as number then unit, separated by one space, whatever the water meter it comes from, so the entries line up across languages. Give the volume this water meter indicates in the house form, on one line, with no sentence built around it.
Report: 46.5 gal
